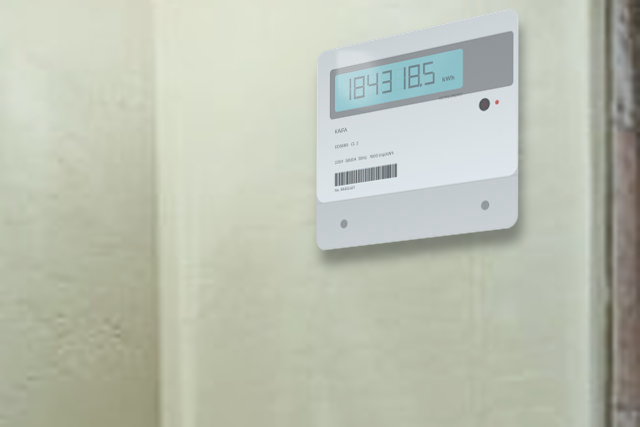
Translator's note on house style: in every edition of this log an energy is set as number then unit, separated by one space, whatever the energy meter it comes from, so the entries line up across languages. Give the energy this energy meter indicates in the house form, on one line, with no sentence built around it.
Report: 184318.5 kWh
